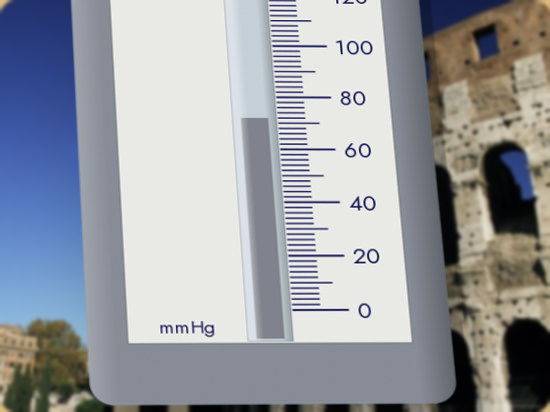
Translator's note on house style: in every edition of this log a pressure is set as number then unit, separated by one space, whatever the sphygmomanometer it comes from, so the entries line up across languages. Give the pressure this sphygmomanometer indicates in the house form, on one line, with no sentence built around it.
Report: 72 mmHg
